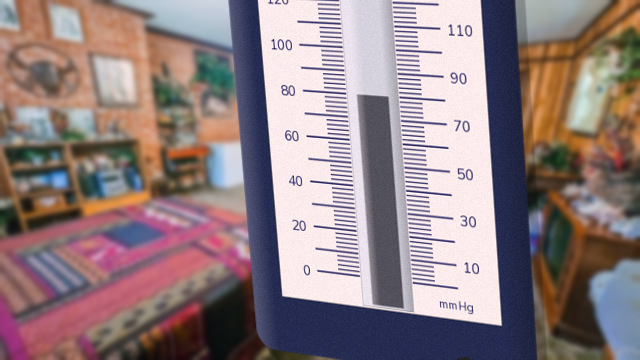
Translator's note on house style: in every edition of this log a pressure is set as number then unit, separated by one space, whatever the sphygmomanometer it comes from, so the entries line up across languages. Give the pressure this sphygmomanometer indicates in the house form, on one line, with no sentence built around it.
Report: 80 mmHg
